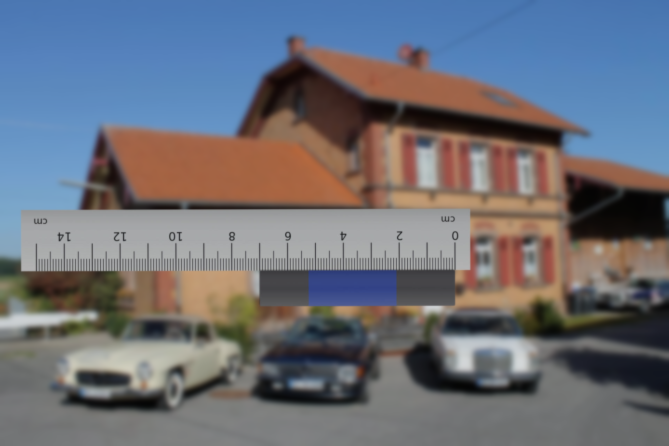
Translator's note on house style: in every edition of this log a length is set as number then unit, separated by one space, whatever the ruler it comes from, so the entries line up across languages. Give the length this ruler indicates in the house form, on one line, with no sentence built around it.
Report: 7 cm
